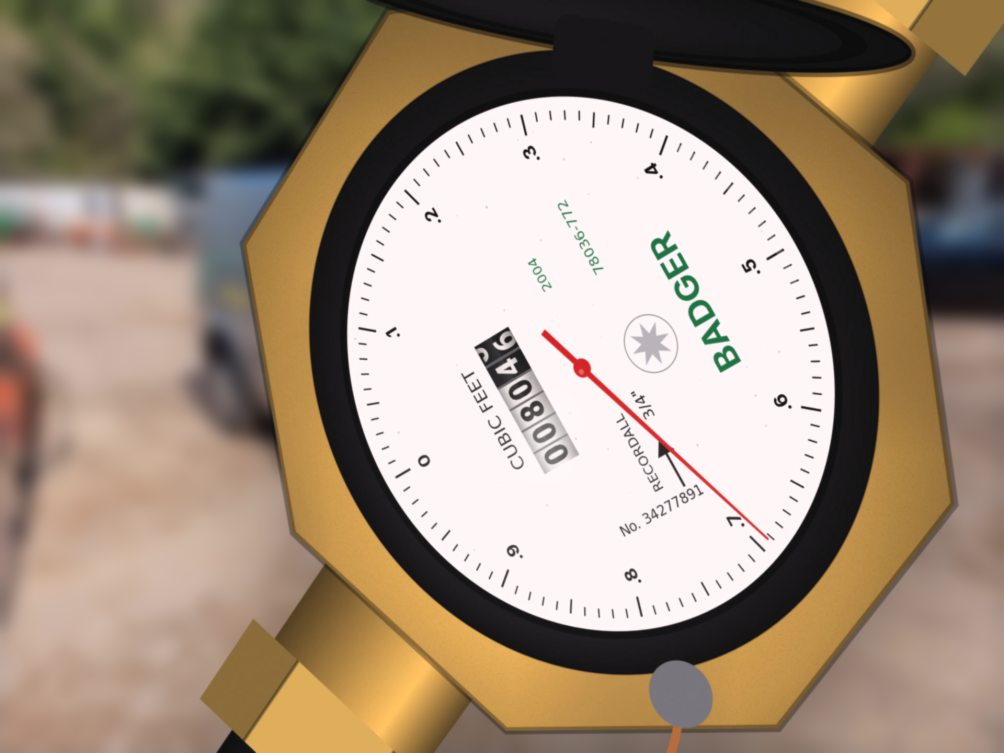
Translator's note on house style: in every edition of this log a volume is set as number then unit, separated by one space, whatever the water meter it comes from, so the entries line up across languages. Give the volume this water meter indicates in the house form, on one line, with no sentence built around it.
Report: 8045.69 ft³
